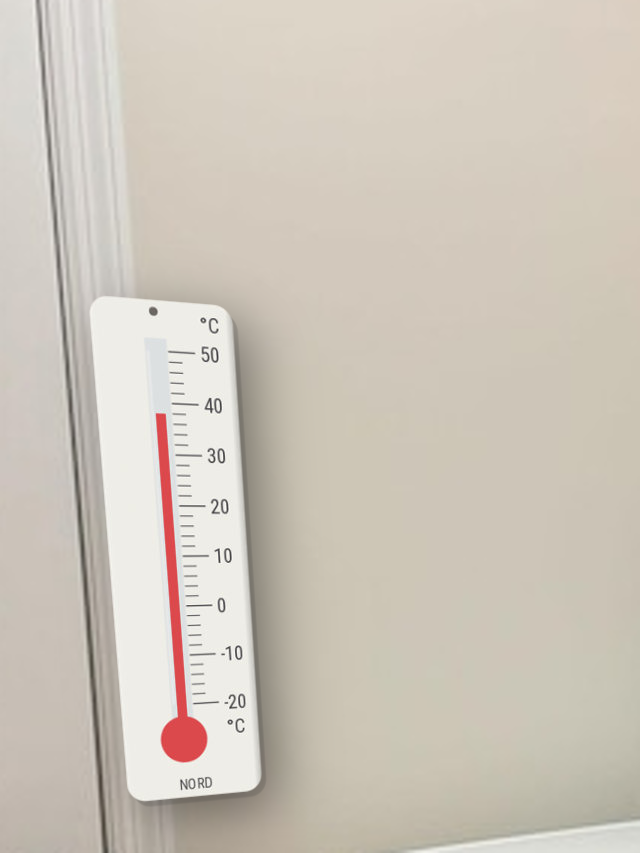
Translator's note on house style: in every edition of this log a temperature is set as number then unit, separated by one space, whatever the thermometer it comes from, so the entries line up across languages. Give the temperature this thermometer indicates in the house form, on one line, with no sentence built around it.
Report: 38 °C
